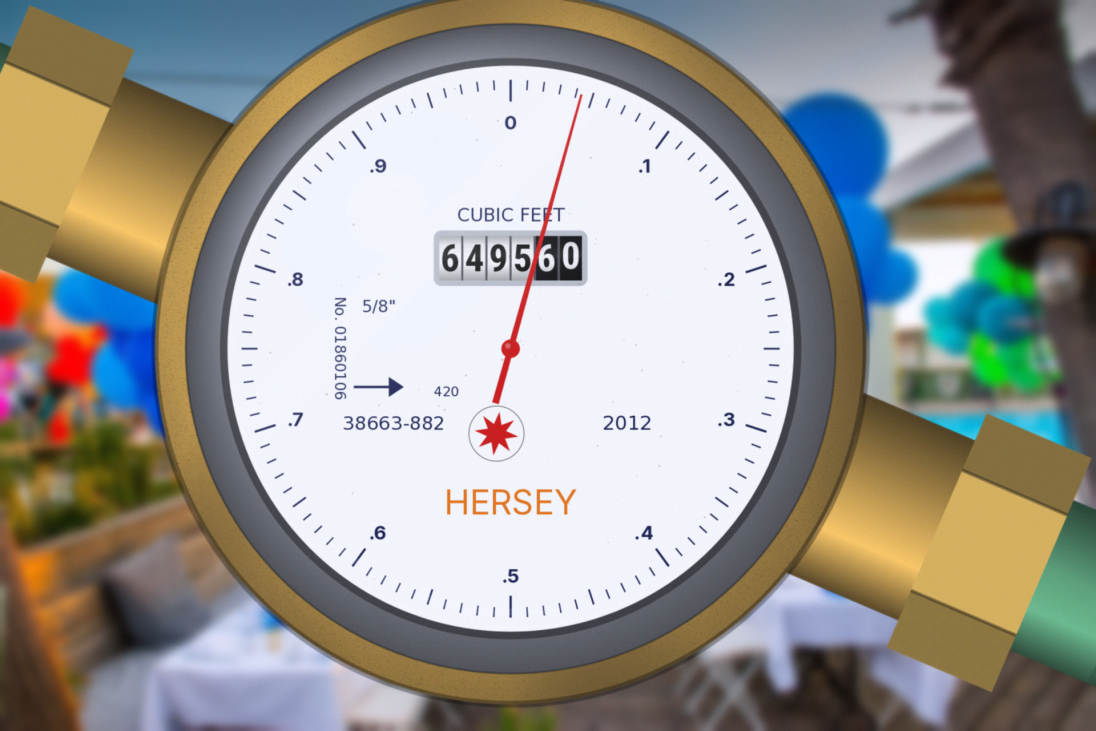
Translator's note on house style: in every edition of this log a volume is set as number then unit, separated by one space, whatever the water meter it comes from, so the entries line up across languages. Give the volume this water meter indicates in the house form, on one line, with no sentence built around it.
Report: 649560.04 ft³
